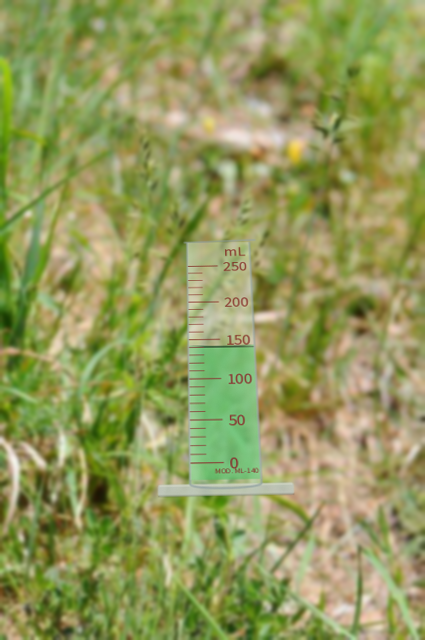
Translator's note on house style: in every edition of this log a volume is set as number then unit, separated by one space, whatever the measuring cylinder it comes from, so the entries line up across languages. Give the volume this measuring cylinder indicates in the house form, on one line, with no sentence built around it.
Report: 140 mL
